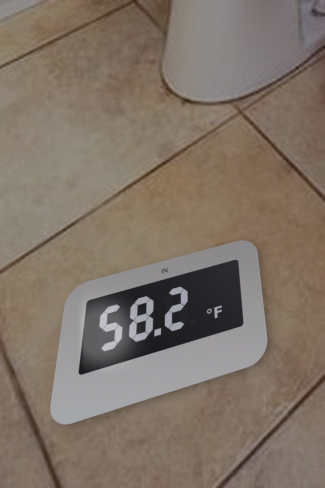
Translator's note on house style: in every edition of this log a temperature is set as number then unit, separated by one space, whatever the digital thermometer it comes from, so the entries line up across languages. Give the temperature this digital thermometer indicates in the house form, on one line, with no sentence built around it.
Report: 58.2 °F
